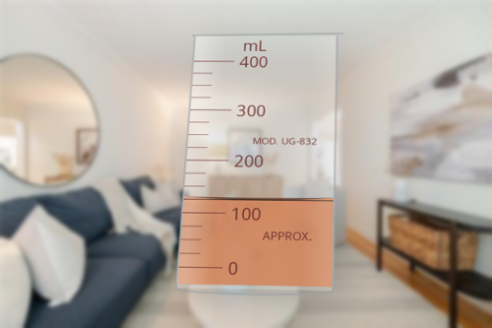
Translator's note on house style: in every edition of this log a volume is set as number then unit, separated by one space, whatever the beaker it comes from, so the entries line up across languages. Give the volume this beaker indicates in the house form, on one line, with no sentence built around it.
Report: 125 mL
